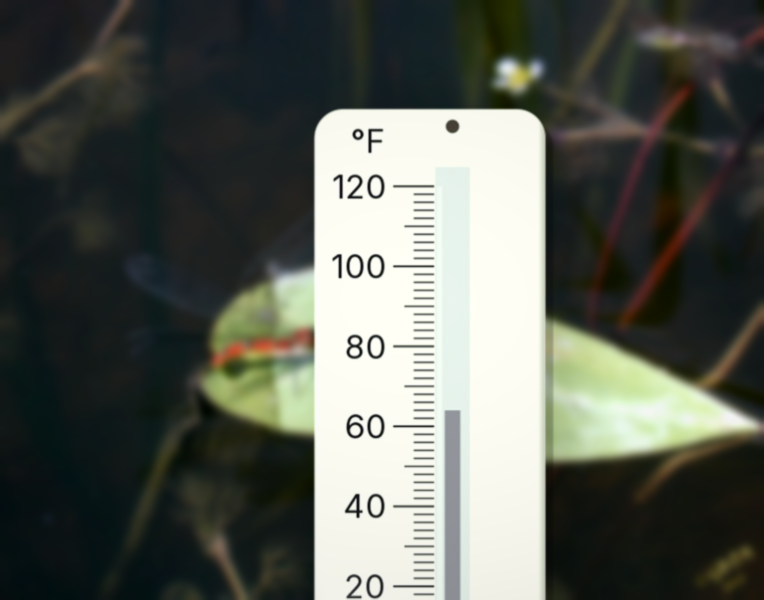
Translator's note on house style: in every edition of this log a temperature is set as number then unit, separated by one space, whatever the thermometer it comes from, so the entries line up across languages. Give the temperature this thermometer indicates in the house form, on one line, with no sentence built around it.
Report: 64 °F
